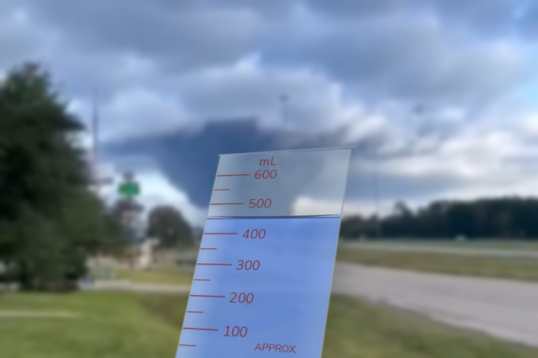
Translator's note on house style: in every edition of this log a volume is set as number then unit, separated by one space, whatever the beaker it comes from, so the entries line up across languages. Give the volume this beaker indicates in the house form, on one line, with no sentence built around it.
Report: 450 mL
